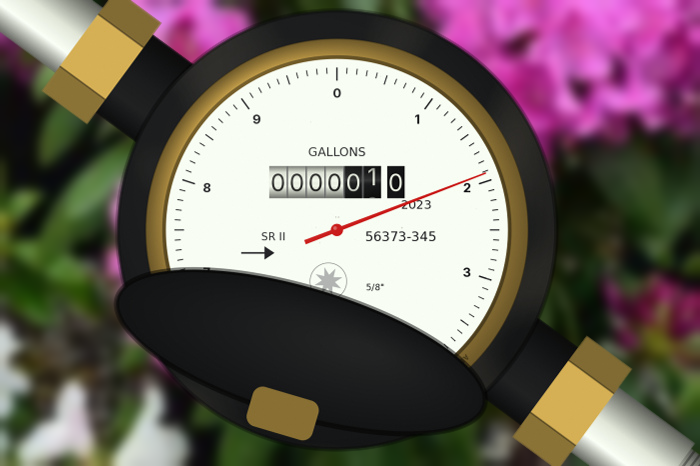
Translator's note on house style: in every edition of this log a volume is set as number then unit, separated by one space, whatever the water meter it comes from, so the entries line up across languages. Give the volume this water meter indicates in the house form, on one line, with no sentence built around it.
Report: 11.9 gal
